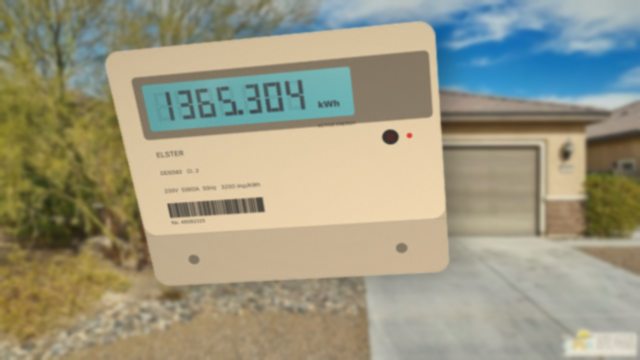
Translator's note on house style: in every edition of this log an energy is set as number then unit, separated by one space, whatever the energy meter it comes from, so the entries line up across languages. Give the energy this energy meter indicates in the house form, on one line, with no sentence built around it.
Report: 1365.304 kWh
